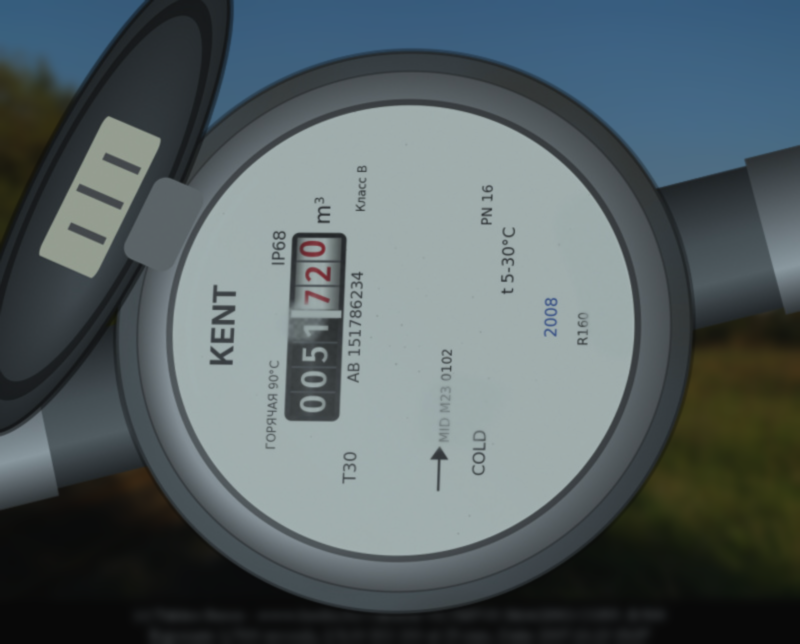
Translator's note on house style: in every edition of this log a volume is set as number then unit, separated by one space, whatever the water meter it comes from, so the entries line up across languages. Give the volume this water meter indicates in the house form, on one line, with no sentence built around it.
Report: 51.720 m³
